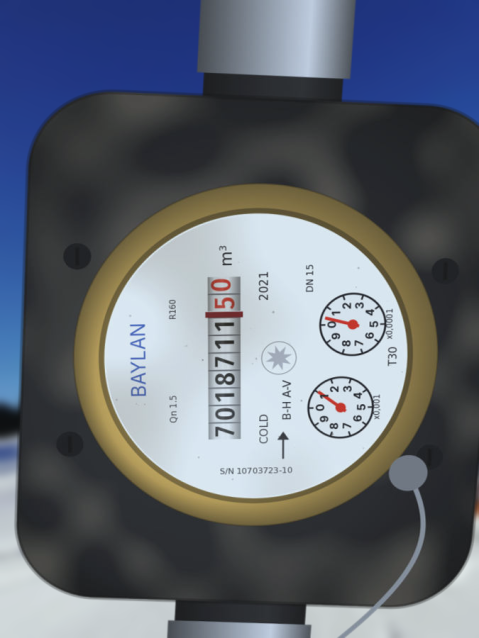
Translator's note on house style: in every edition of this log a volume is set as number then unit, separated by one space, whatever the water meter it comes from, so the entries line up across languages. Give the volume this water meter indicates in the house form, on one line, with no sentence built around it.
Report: 7018711.5010 m³
